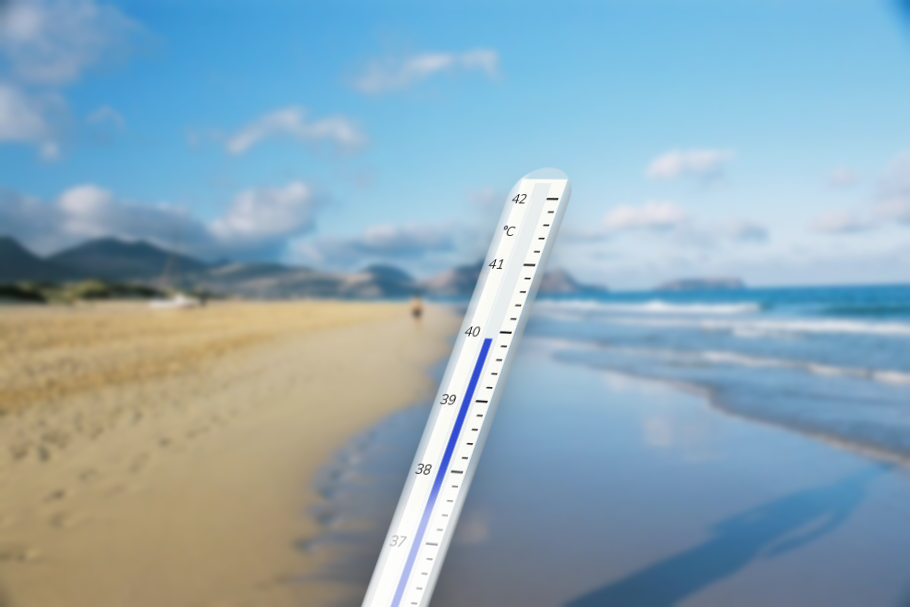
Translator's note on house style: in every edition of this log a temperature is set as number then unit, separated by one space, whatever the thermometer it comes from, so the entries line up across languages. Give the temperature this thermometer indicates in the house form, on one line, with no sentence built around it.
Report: 39.9 °C
